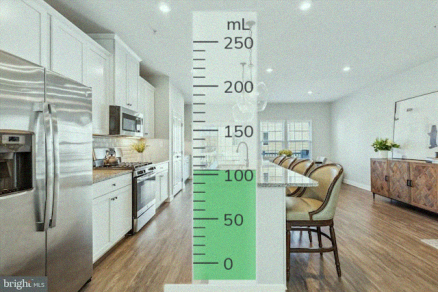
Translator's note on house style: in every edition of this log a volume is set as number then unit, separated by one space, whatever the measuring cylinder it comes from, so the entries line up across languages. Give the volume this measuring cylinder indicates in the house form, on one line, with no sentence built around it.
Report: 105 mL
